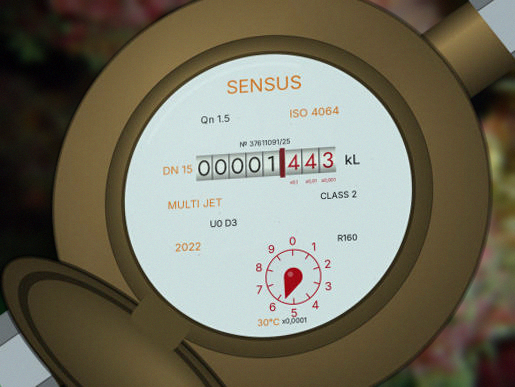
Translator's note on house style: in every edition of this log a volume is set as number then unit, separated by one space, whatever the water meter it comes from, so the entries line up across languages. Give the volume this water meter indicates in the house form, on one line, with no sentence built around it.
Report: 1.4435 kL
